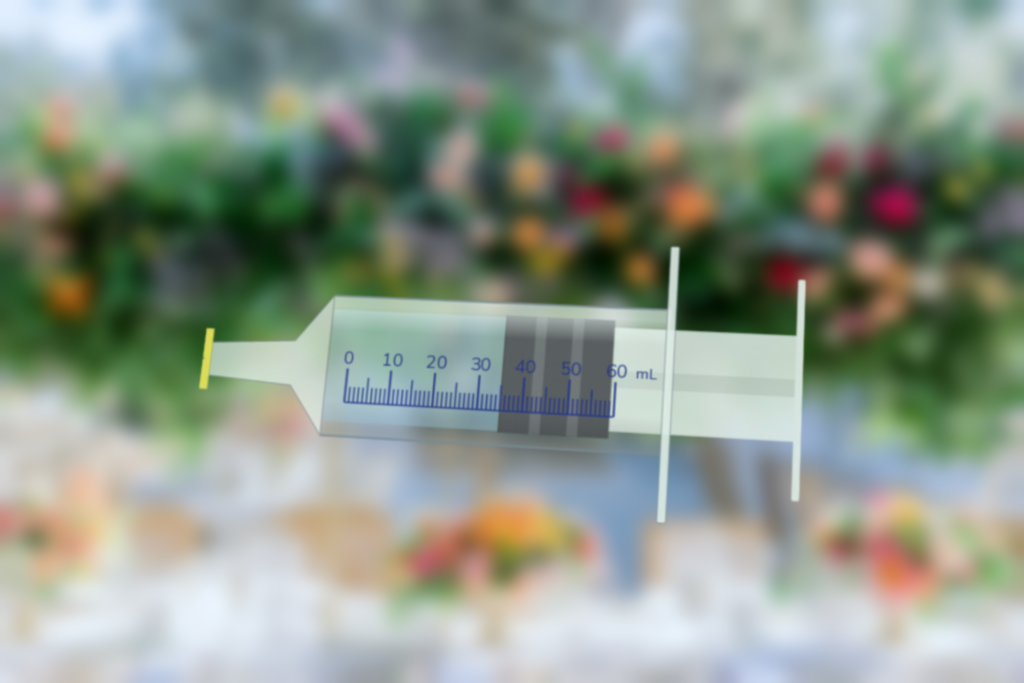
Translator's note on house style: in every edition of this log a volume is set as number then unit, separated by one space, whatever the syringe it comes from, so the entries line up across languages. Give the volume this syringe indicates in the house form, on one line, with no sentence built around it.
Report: 35 mL
